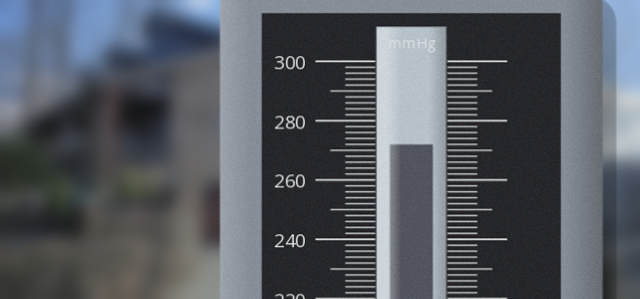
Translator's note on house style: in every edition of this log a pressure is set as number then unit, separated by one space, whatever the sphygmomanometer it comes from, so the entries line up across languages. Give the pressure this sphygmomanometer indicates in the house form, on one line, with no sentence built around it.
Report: 272 mmHg
